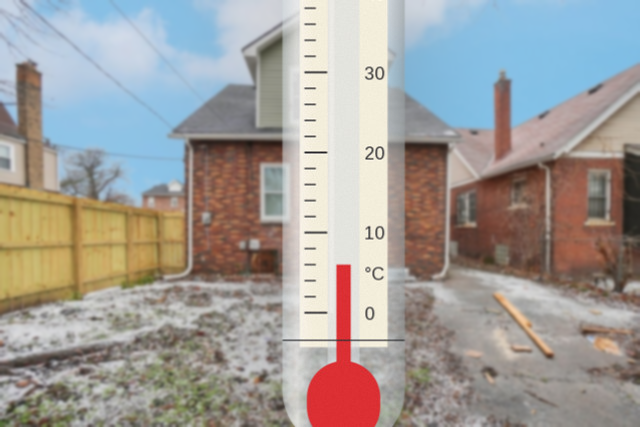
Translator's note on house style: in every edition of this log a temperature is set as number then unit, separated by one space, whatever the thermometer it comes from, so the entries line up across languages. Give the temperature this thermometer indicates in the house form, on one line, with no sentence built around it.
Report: 6 °C
